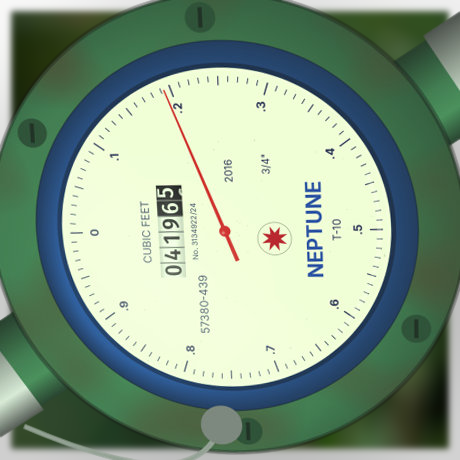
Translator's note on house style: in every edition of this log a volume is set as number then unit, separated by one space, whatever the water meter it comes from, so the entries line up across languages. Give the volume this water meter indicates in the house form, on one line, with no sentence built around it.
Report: 41965.19 ft³
